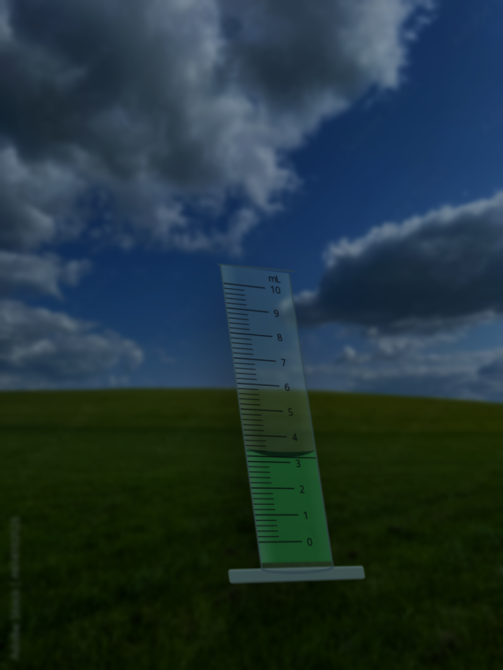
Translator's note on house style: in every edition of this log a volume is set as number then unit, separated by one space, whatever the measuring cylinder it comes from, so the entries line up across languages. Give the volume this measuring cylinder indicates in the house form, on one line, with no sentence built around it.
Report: 3.2 mL
